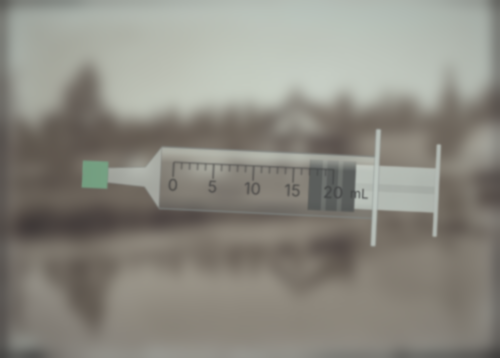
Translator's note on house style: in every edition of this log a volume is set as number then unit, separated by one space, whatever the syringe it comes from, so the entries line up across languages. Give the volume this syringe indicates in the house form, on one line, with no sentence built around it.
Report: 17 mL
